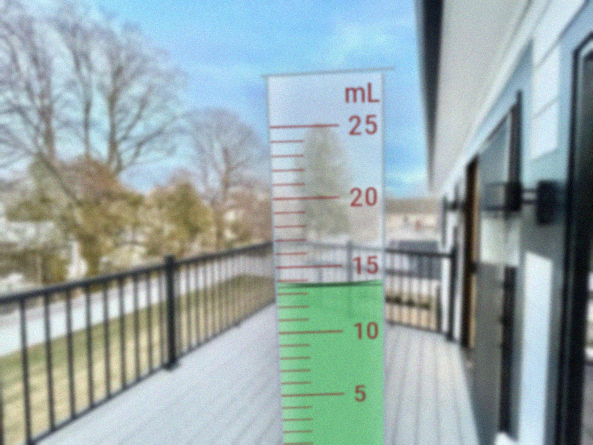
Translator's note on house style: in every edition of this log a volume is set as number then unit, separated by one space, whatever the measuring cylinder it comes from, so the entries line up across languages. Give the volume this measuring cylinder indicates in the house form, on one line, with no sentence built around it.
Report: 13.5 mL
